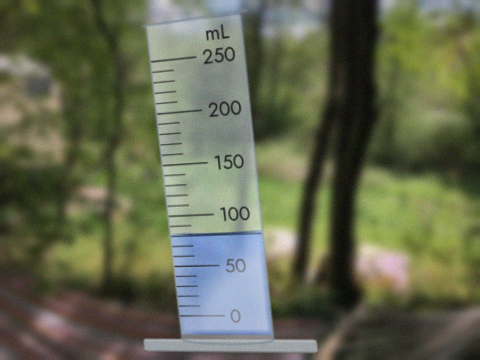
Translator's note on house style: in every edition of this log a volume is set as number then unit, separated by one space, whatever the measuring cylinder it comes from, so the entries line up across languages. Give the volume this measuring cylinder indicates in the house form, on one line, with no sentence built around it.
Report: 80 mL
